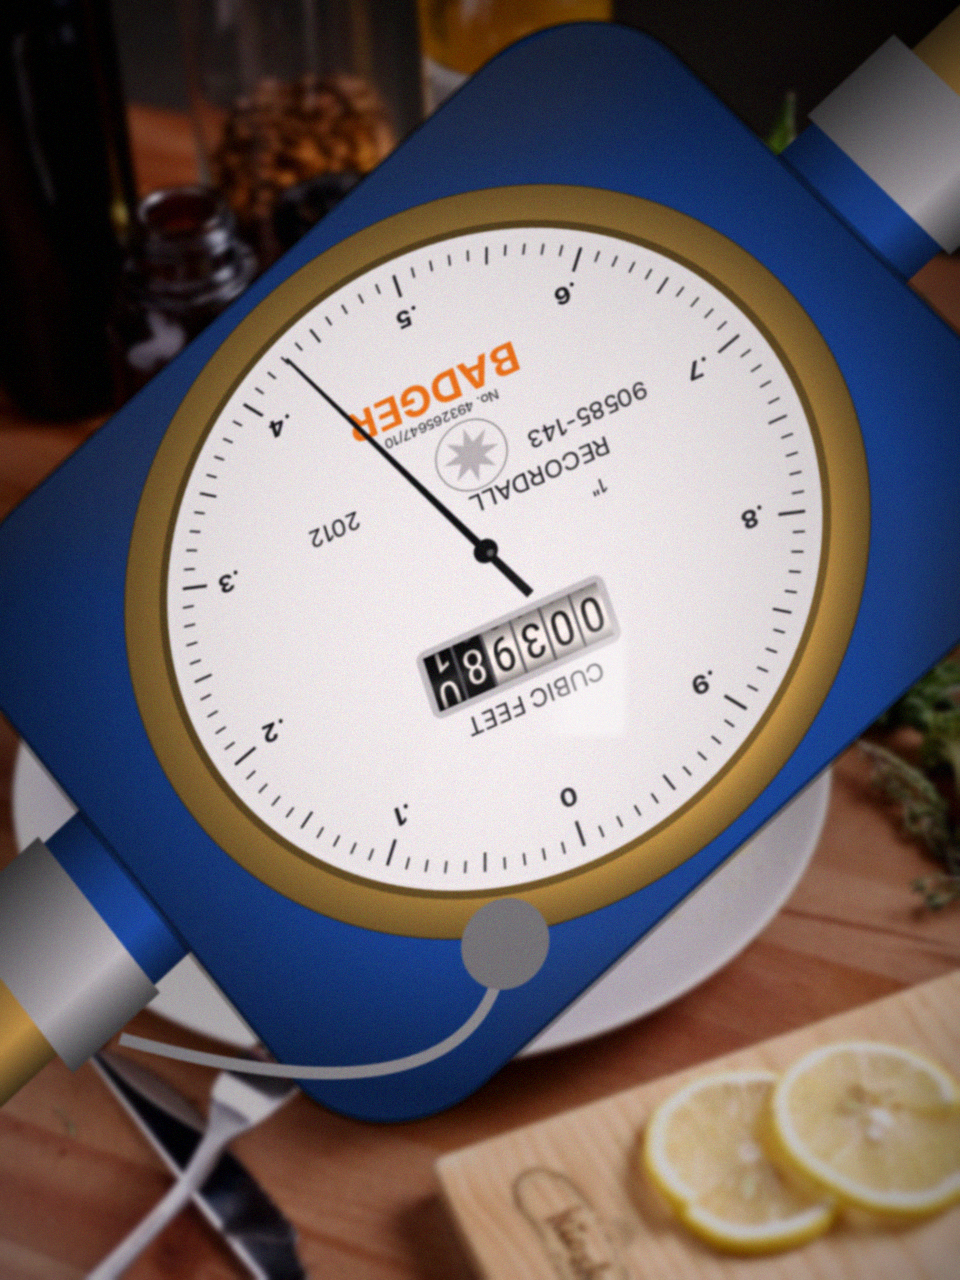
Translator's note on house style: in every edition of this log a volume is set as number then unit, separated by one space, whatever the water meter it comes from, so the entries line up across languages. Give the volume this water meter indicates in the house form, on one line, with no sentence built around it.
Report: 3980.43 ft³
